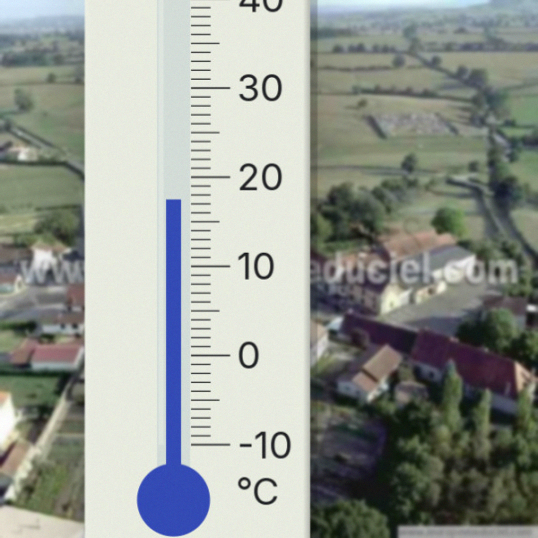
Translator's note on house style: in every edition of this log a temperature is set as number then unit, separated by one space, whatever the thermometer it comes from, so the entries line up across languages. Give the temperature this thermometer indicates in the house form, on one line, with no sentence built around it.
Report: 17.5 °C
